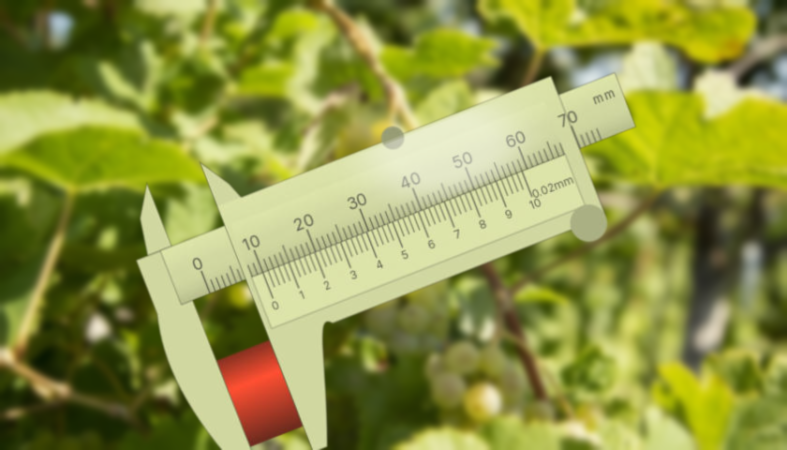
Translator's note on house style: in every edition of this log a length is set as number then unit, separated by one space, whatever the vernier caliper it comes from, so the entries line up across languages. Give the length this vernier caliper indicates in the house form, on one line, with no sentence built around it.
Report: 10.0 mm
